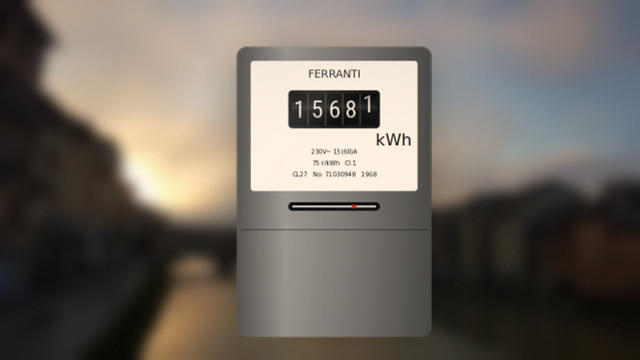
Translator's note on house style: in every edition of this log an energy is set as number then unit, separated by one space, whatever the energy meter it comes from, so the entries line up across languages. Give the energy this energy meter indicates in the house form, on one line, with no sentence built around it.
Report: 15681 kWh
